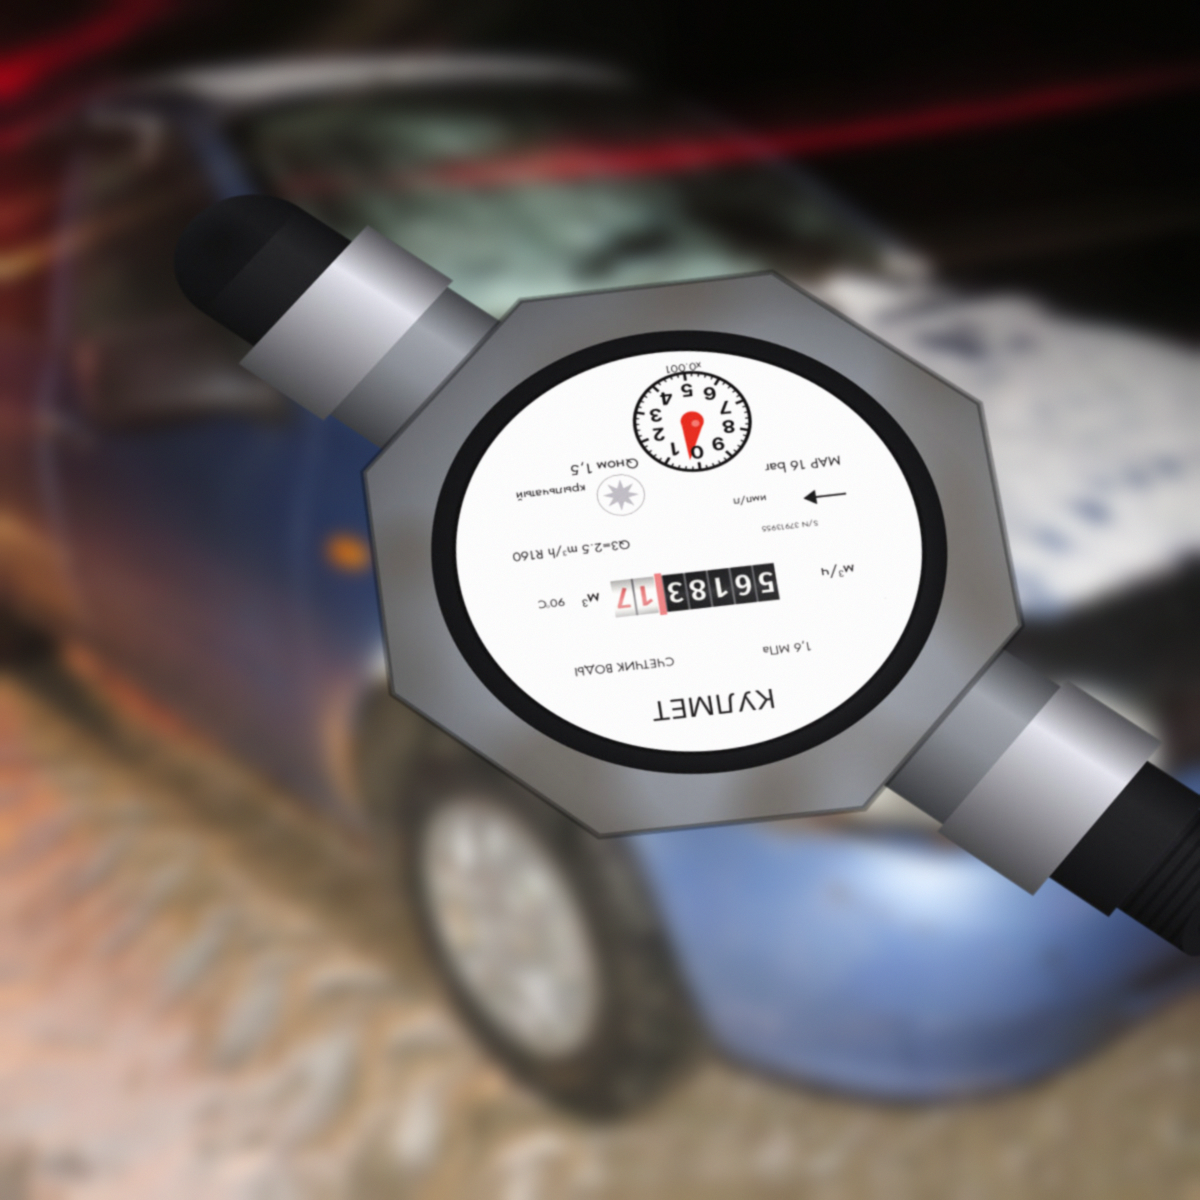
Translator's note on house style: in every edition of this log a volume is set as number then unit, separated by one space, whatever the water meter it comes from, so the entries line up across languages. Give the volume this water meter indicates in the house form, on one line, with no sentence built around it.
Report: 56183.170 m³
